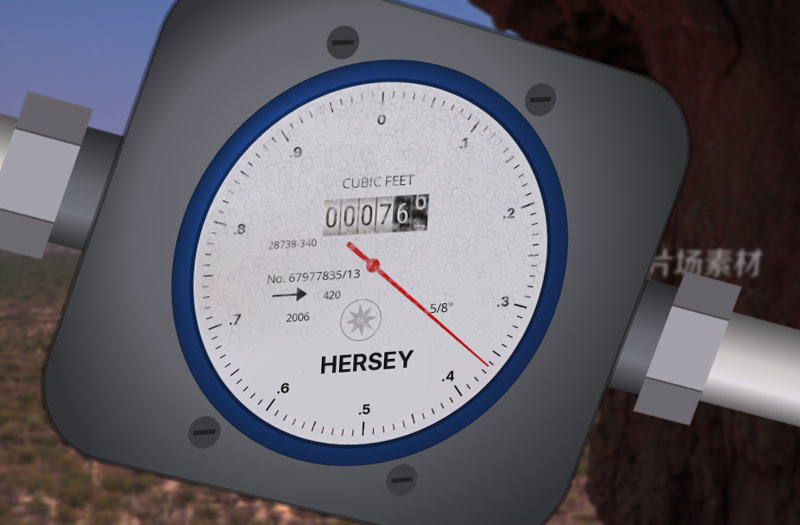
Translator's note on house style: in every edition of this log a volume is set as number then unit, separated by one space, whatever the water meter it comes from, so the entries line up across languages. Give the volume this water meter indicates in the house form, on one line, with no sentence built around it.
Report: 766.36 ft³
